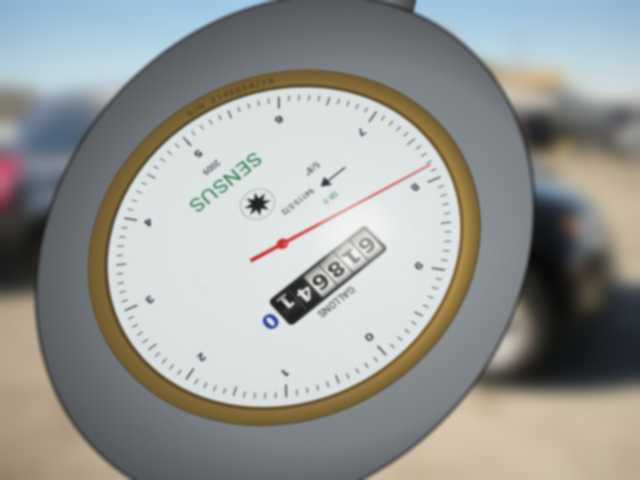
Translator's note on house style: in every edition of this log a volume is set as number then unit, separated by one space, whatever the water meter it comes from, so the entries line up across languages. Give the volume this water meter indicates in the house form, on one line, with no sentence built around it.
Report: 6186407.8 gal
